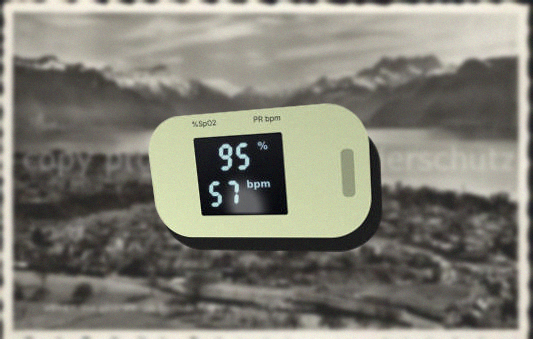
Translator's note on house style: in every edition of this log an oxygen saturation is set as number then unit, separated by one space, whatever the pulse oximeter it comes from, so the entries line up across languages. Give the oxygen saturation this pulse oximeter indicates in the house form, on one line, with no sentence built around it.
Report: 95 %
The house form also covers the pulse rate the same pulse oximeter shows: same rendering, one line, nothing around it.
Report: 57 bpm
